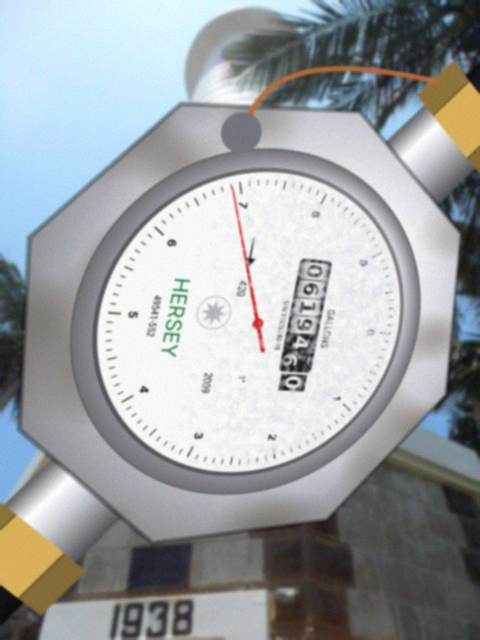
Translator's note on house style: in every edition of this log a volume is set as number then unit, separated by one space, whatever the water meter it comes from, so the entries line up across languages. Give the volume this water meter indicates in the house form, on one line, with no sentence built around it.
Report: 619456.9 gal
